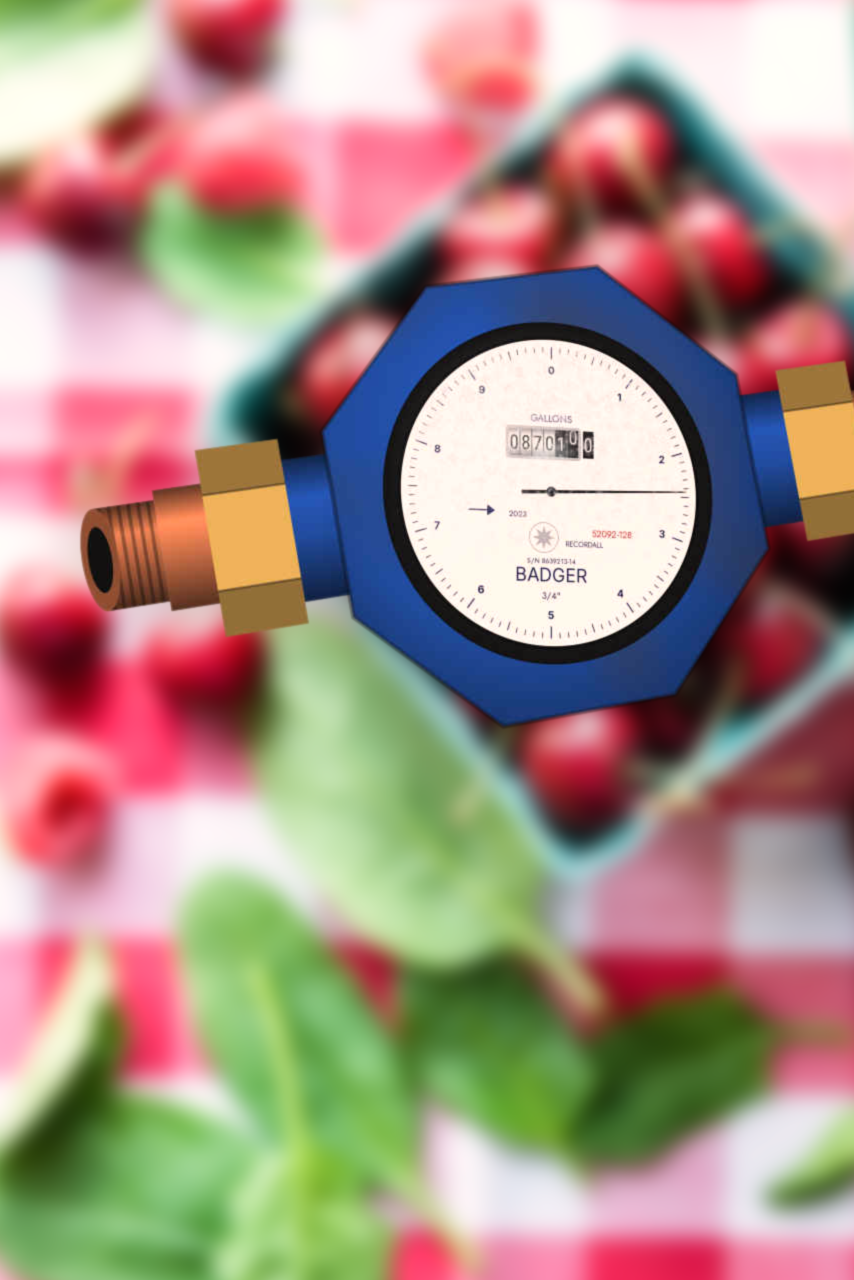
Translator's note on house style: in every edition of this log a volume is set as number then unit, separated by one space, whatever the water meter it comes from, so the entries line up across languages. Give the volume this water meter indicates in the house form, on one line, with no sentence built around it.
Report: 870102.4 gal
